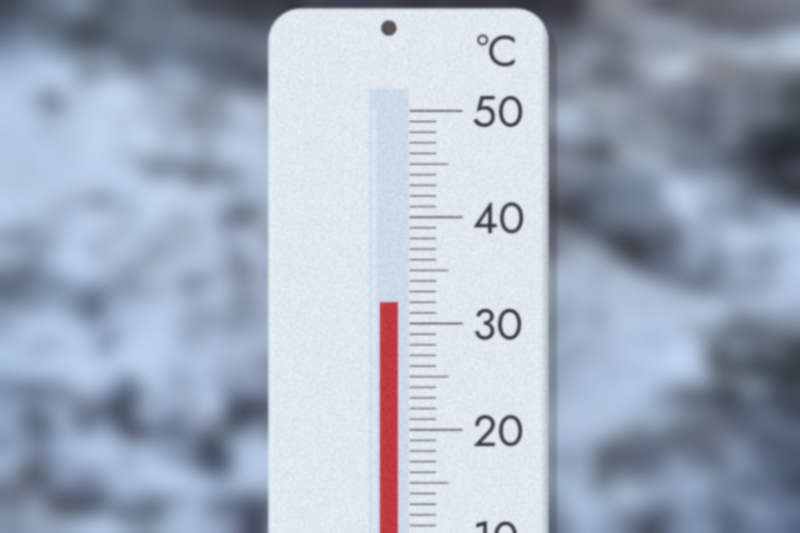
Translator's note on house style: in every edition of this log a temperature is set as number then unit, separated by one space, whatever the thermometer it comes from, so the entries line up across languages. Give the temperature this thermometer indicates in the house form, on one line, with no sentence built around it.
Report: 32 °C
